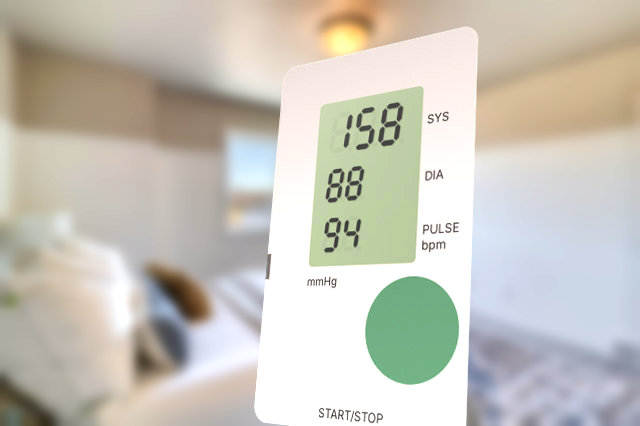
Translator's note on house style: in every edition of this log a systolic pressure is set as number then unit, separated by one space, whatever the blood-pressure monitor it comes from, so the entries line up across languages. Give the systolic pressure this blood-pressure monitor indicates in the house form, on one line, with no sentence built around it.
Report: 158 mmHg
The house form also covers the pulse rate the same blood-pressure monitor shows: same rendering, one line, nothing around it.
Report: 94 bpm
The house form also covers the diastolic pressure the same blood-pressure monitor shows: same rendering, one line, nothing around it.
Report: 88 mmHg
